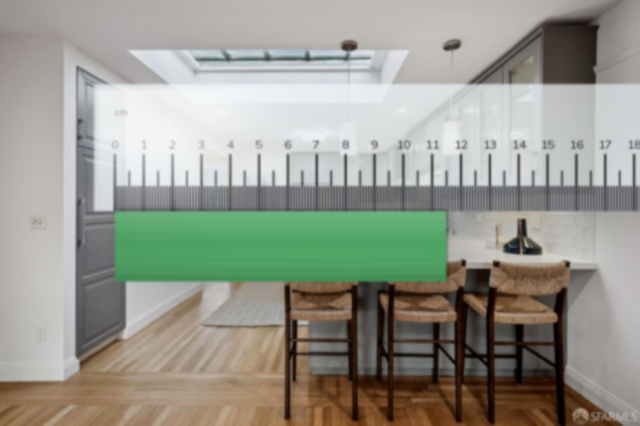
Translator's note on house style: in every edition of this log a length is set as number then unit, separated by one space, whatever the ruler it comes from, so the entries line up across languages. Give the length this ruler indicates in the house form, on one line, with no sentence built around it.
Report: 11.5 cm
